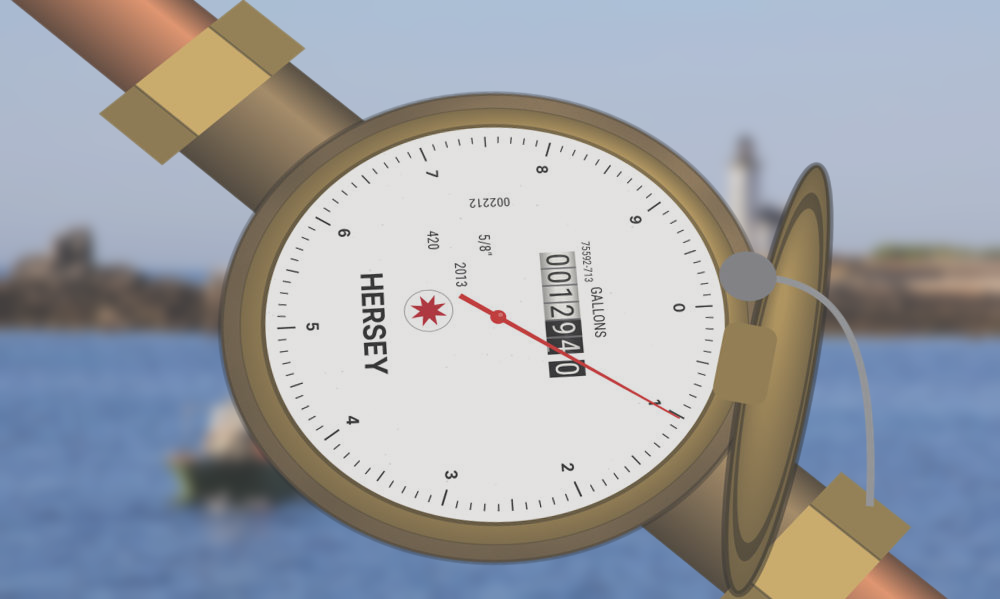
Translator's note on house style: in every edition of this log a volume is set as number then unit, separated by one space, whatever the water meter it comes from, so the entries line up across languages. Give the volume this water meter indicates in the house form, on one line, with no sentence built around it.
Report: 12941.0 gal
